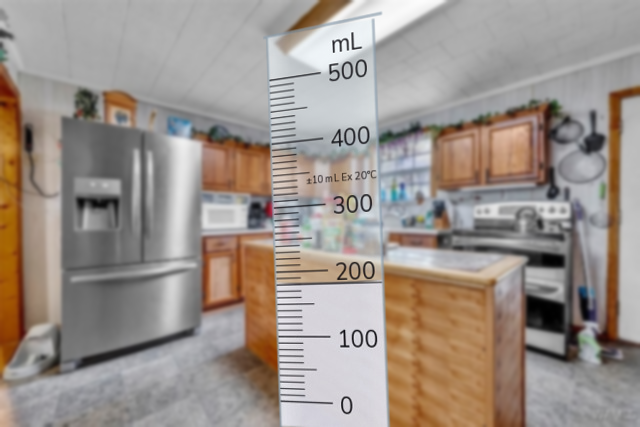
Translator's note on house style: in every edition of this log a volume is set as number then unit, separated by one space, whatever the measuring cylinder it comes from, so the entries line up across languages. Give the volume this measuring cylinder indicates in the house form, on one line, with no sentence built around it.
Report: 180 mL
